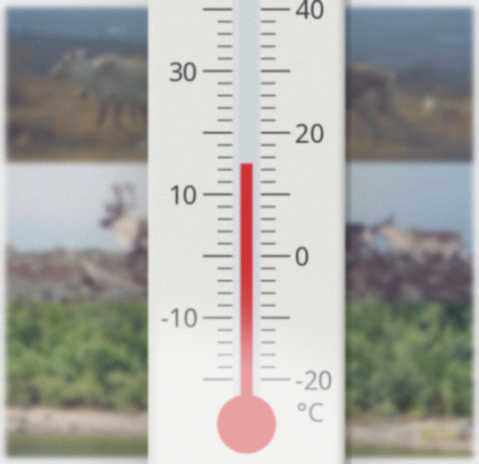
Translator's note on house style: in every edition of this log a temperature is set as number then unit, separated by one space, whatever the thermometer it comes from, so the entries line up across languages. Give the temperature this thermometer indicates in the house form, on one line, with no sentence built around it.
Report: 15 °C
